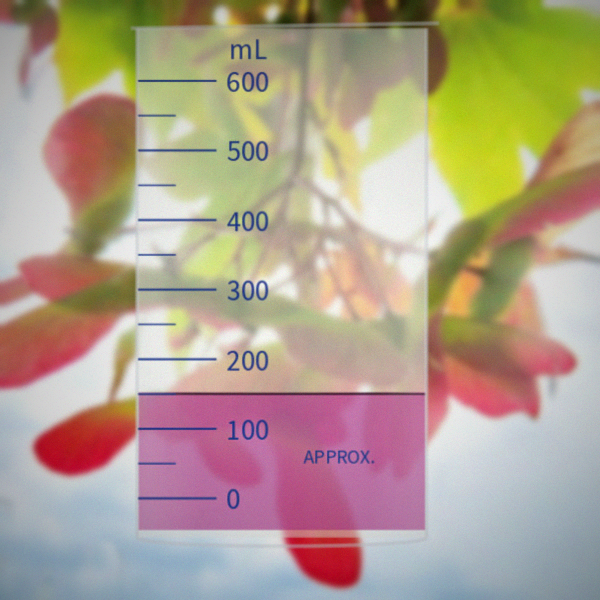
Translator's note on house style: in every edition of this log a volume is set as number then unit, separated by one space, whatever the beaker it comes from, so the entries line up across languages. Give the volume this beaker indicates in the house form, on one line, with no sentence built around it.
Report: 150 mL
